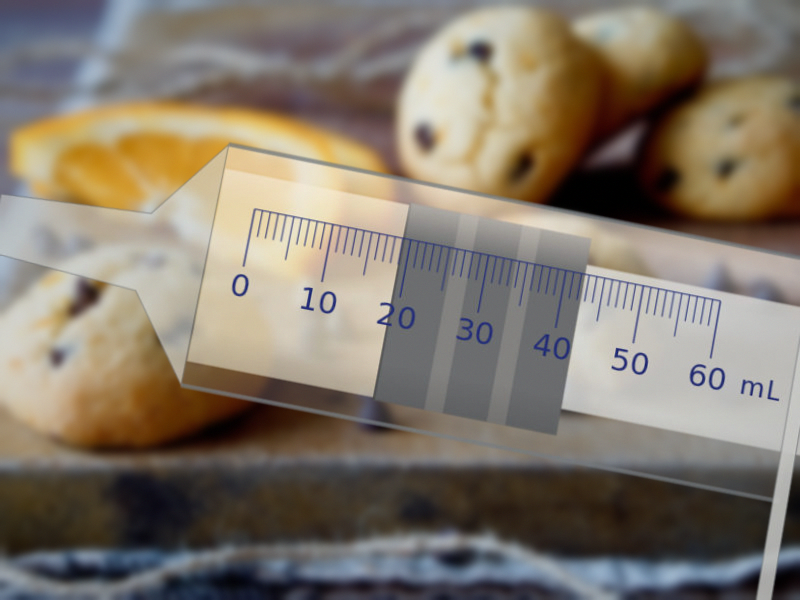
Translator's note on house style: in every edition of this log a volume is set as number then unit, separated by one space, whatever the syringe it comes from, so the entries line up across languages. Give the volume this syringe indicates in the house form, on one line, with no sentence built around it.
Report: 19 mL
